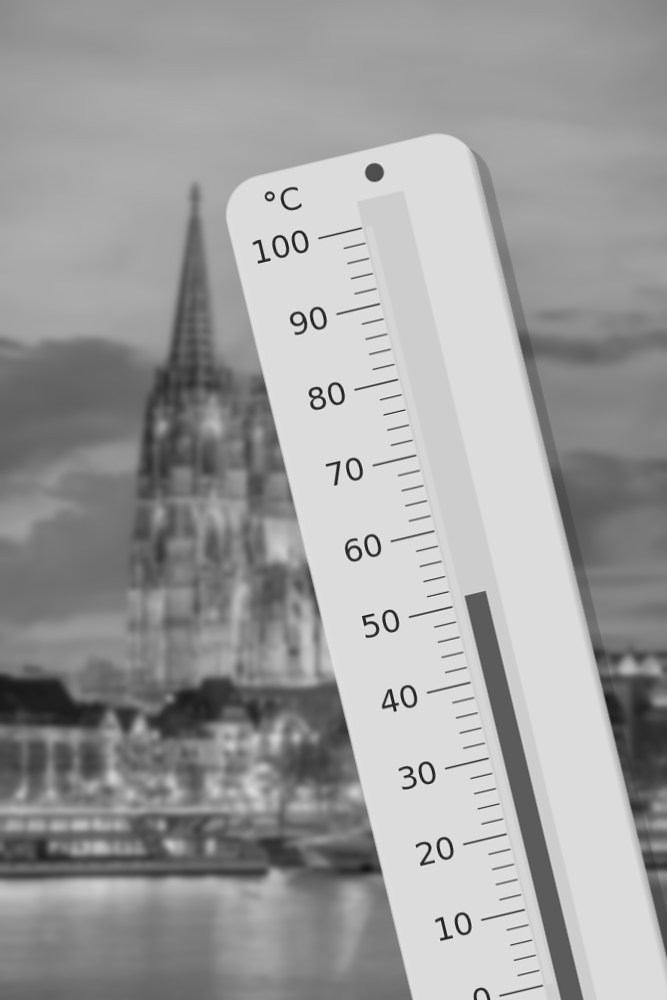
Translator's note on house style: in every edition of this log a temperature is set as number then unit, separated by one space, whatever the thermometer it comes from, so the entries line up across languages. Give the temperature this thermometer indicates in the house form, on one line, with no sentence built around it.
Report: 51 °C
